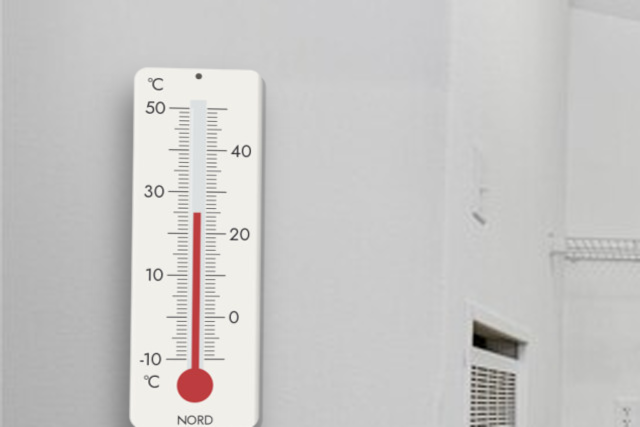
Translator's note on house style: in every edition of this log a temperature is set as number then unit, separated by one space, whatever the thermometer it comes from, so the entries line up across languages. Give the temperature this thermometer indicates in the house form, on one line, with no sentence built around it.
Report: 25 °C
